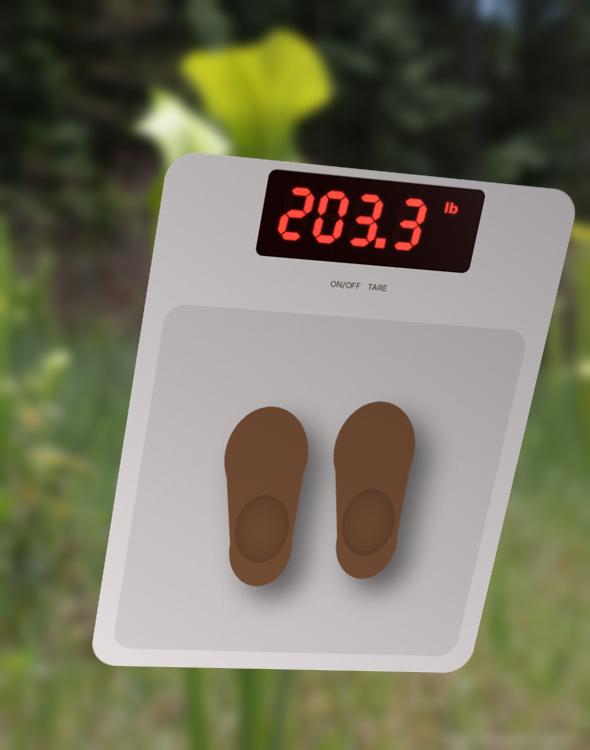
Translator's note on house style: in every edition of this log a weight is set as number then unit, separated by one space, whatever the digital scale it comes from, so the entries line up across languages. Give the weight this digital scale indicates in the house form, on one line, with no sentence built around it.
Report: 203.3 lb
